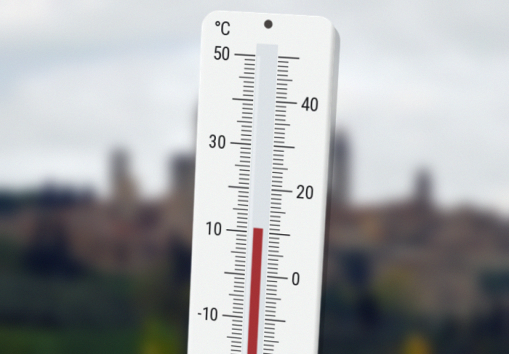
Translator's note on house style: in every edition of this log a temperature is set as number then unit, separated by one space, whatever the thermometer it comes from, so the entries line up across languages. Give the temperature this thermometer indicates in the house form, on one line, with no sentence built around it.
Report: 11 °C
